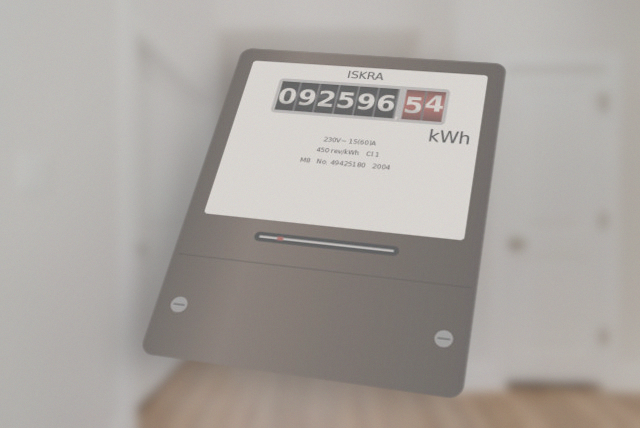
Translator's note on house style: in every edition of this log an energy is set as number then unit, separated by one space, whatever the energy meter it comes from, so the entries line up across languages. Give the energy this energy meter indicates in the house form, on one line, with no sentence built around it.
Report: 92596.54 kWh
